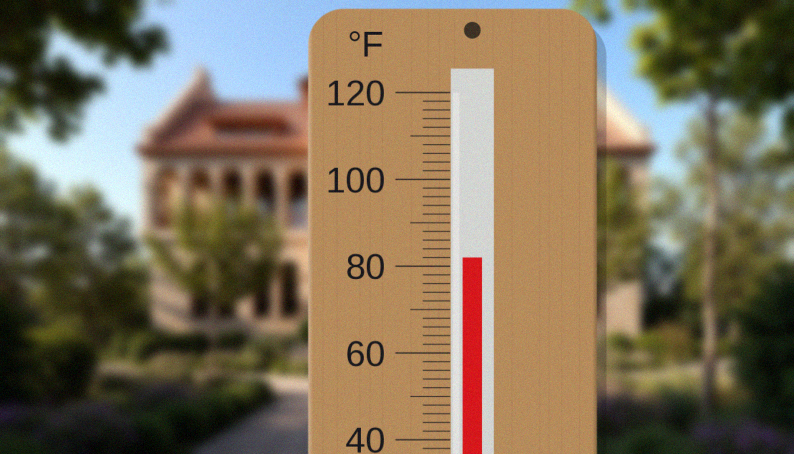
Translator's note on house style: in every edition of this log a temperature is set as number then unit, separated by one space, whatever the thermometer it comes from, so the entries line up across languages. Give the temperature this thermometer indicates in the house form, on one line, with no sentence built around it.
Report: 82 °F
